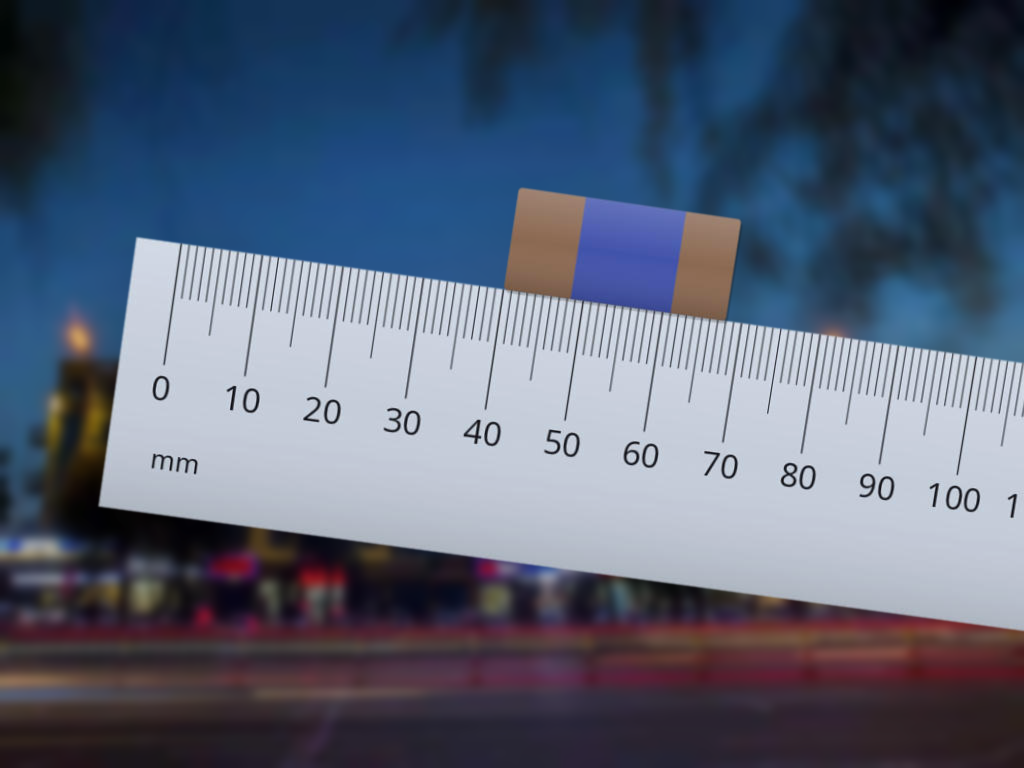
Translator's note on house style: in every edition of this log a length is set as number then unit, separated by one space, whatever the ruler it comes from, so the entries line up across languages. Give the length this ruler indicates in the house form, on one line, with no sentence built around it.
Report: 28 mm
